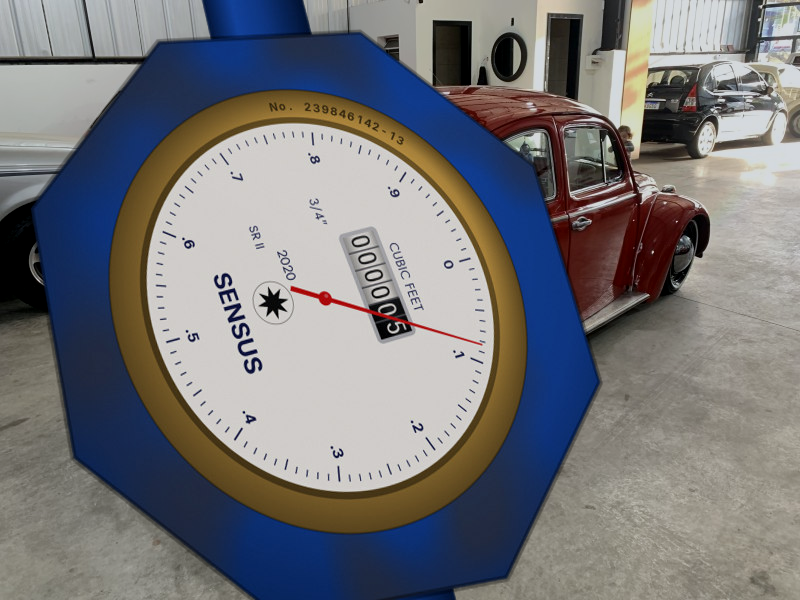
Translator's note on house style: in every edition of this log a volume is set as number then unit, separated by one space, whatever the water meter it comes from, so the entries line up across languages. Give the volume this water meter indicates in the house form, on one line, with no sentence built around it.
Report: 5.08 ft³
